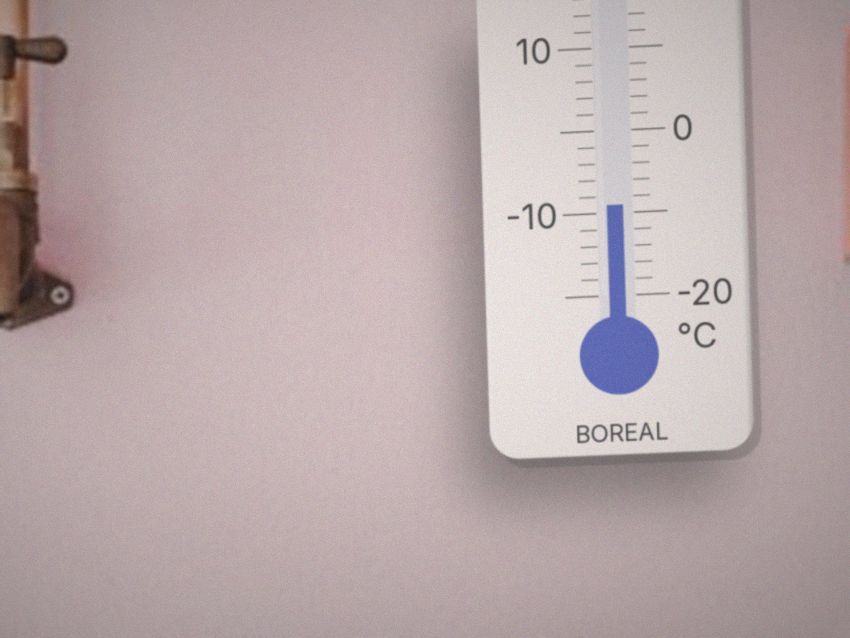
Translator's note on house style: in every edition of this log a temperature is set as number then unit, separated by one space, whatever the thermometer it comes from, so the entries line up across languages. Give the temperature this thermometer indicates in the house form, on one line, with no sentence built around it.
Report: -9 °C
